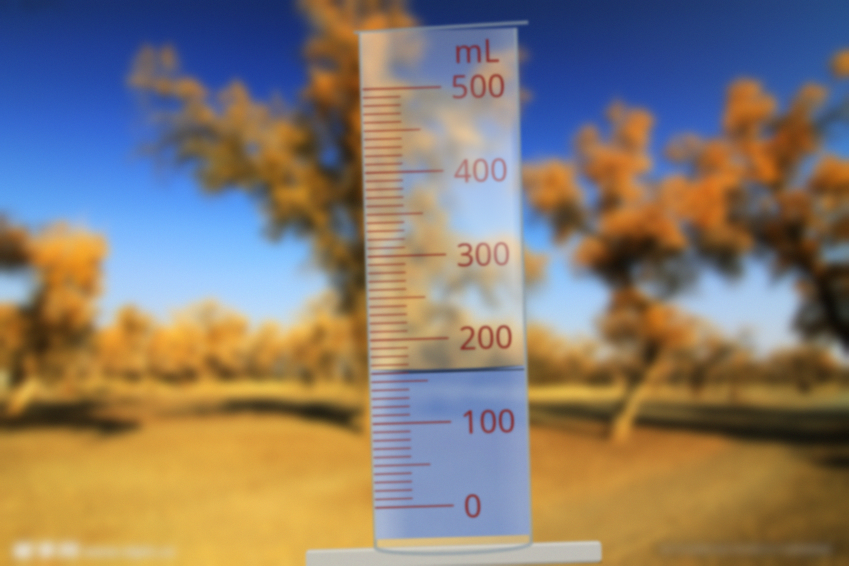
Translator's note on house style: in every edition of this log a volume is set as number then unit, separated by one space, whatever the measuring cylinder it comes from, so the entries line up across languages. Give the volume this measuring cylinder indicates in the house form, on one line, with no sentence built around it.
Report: 160 mL
